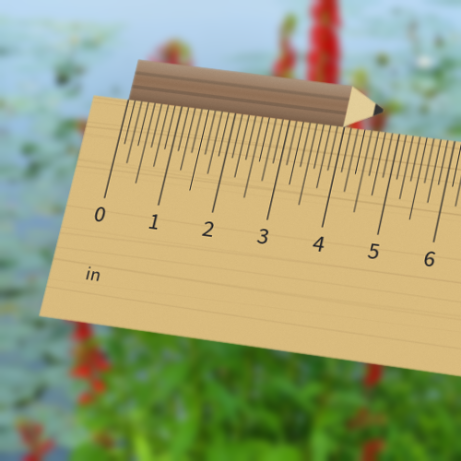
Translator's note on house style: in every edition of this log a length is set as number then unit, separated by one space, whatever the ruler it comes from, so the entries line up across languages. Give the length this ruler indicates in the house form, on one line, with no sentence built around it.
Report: 4.625 in
